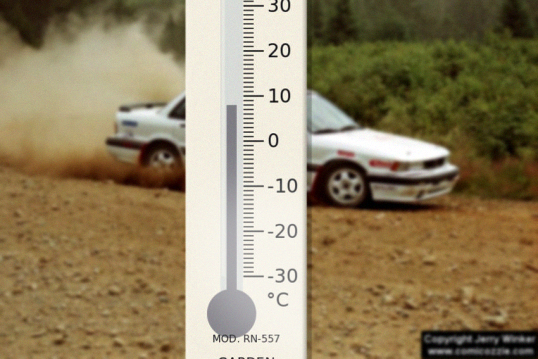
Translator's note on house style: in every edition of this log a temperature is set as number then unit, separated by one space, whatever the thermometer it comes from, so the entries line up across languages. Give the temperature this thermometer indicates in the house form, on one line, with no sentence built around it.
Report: 8 °C
